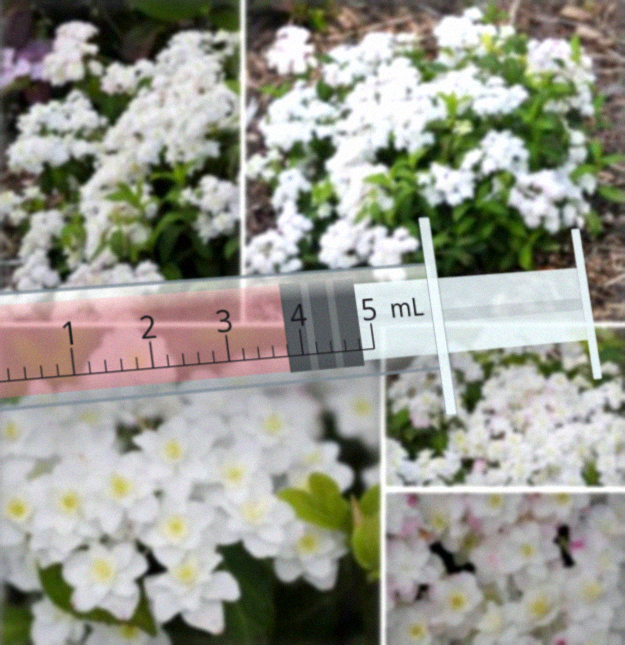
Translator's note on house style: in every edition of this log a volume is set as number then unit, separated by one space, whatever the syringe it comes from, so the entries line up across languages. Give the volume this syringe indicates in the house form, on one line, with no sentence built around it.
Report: 3.8 mL
